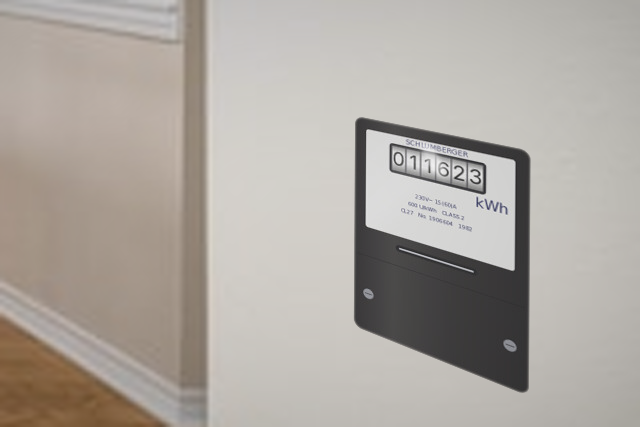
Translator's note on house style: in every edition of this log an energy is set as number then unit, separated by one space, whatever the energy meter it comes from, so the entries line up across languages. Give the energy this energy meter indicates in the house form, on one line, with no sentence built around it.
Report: 11623 kWh
